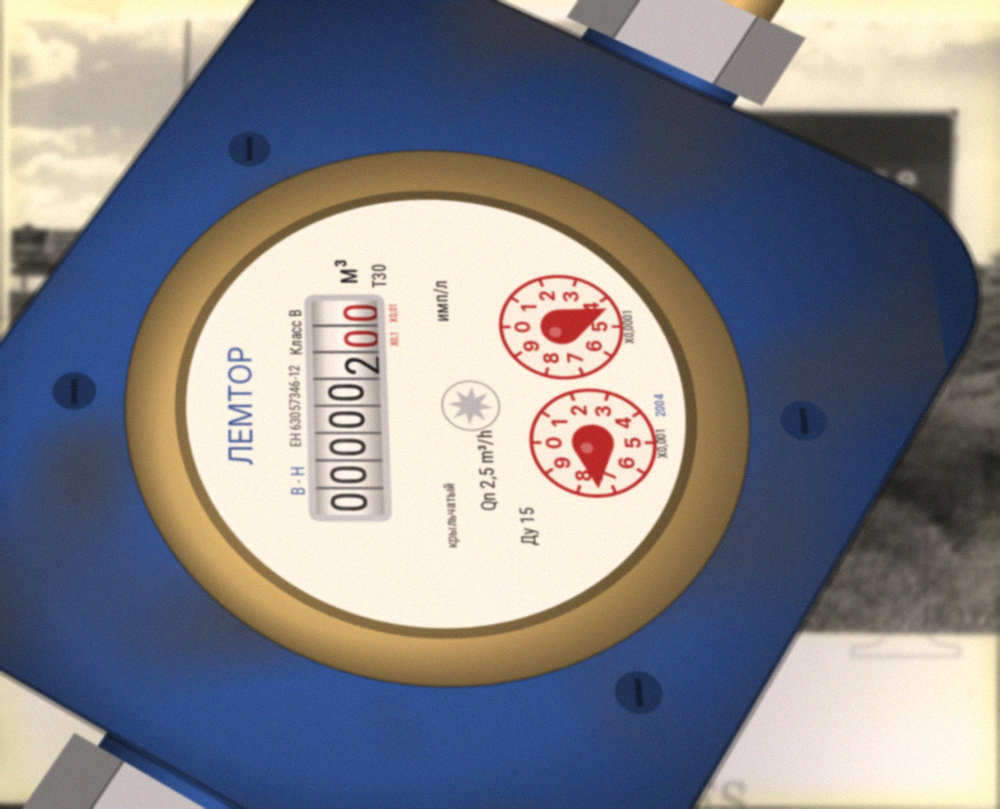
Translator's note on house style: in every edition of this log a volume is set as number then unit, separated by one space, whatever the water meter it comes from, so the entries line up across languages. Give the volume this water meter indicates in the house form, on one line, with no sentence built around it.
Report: 1.9974 m³
